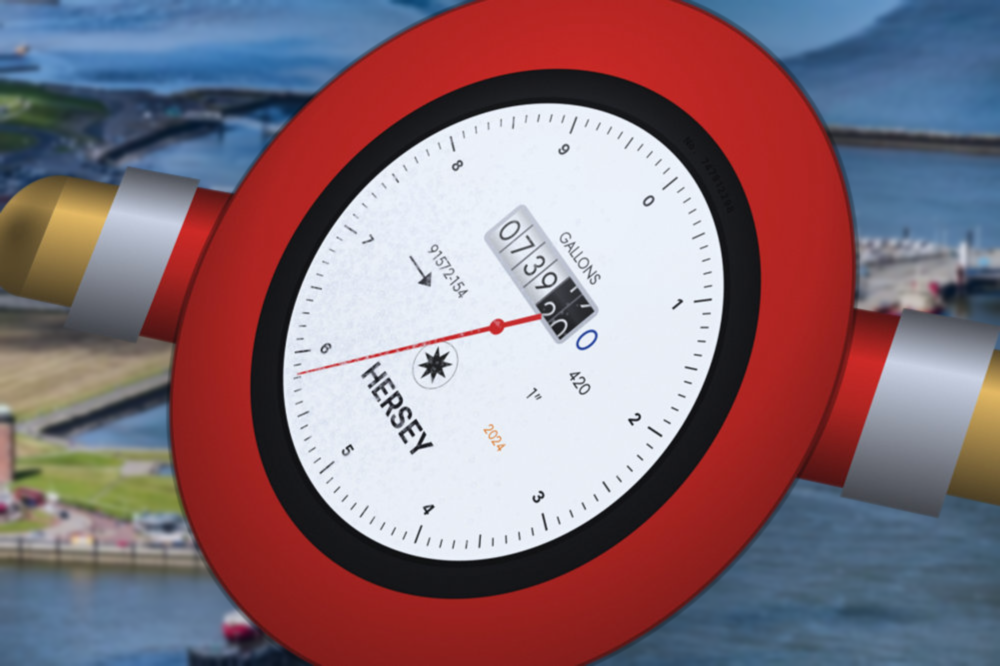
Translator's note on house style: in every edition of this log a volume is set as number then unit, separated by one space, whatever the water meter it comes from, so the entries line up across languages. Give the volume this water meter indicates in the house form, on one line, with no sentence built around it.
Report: 739195.8 gal
